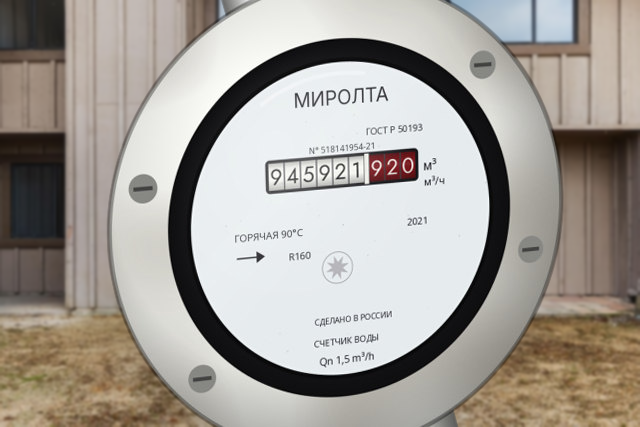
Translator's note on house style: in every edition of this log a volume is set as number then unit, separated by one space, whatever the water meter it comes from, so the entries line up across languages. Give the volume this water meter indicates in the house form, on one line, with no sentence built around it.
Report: 945921.920 m³
